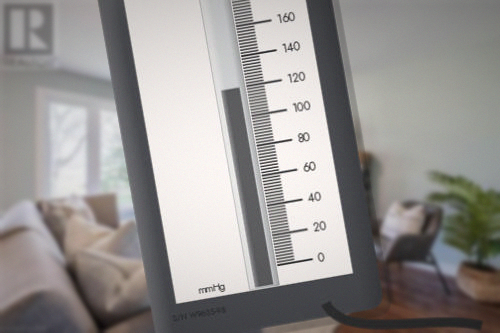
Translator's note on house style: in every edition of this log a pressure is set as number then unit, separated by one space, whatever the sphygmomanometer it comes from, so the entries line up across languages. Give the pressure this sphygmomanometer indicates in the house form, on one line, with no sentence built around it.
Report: 120 mmHg
